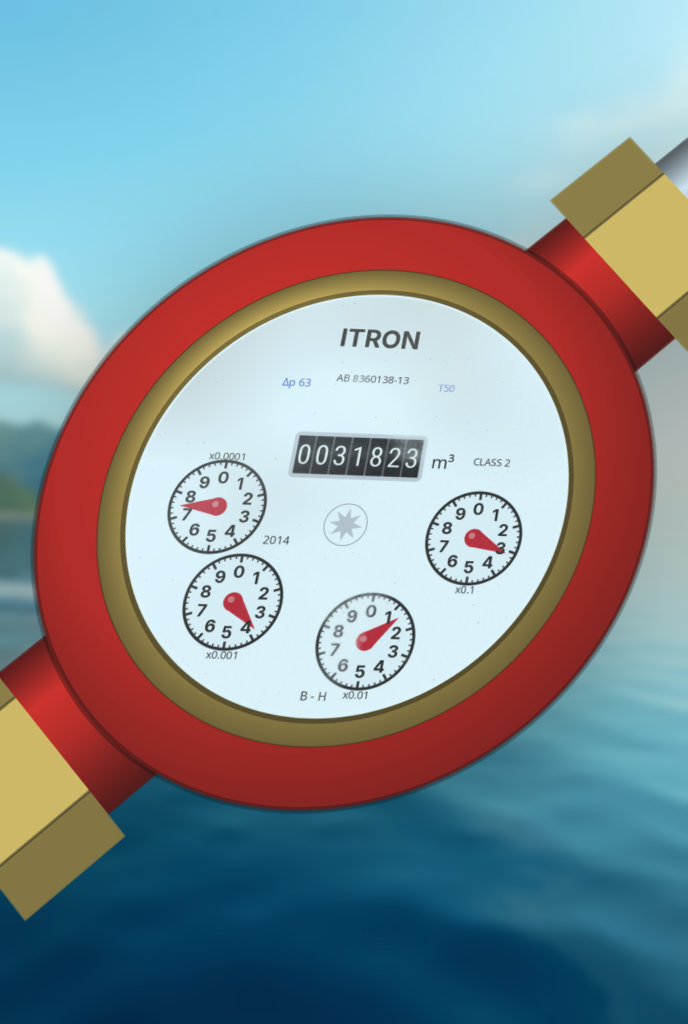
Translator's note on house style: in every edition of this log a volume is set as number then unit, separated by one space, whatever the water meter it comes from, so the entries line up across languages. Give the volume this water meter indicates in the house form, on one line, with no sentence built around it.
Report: 31823.3137 m³
